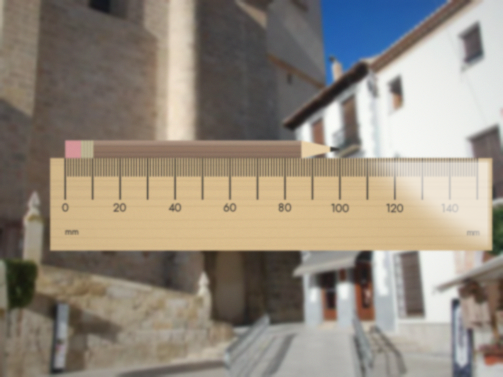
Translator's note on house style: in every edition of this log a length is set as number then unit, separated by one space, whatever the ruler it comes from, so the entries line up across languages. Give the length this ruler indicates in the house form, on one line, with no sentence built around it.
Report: 100 mm
